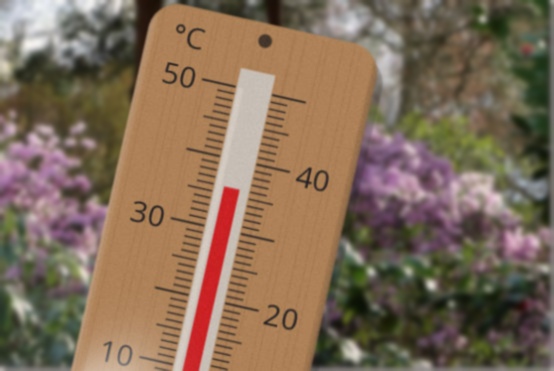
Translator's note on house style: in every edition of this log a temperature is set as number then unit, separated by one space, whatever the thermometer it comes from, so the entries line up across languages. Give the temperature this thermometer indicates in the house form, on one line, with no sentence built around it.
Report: 36 °C
